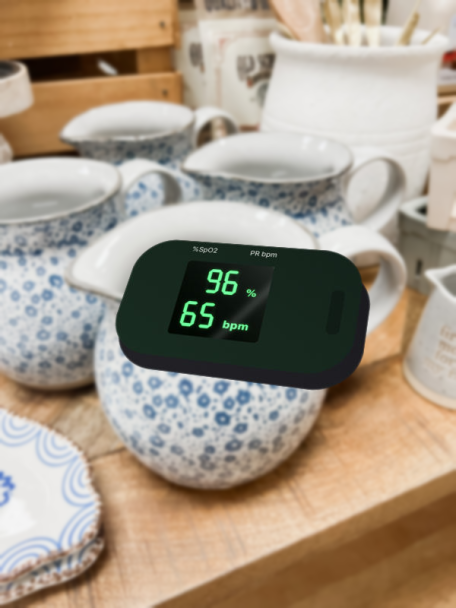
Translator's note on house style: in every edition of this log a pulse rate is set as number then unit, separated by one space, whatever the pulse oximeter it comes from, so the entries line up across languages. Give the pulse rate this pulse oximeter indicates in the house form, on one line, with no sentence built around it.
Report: 65 bpm
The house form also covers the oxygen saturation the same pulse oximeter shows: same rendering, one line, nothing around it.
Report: 96 %
